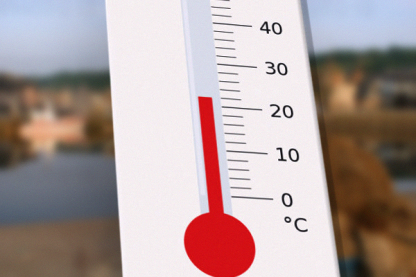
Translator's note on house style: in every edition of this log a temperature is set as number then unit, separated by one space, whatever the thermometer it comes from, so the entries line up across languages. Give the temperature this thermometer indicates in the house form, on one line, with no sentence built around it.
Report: 22 °C
